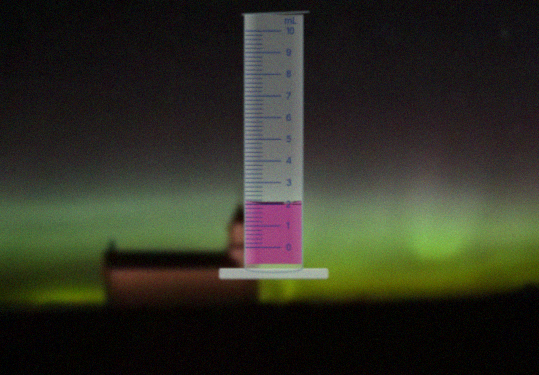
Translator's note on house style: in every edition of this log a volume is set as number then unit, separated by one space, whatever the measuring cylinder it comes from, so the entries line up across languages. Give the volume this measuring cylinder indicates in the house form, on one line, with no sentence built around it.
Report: 2 mL
